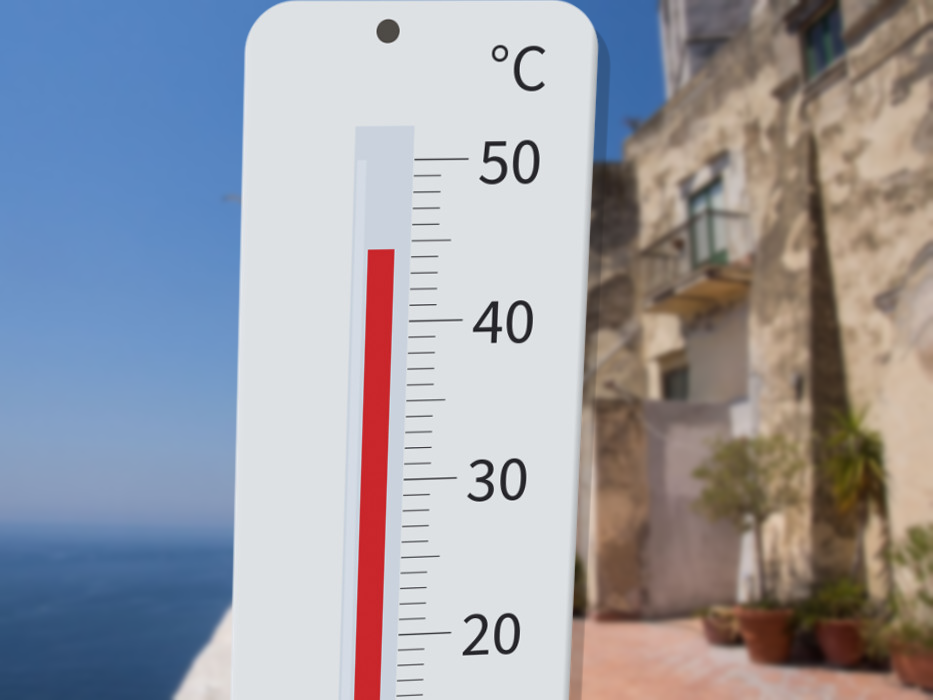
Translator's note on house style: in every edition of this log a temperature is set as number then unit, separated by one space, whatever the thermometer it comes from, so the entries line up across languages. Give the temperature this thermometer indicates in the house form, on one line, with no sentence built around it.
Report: 44.5 °C
